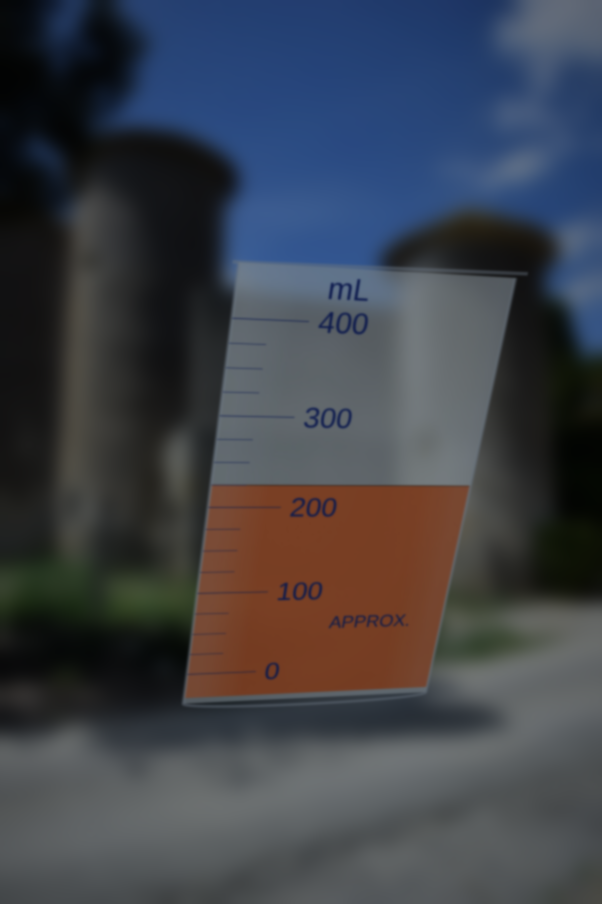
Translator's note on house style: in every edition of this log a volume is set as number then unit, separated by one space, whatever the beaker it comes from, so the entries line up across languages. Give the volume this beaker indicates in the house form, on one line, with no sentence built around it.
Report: 225 mL
